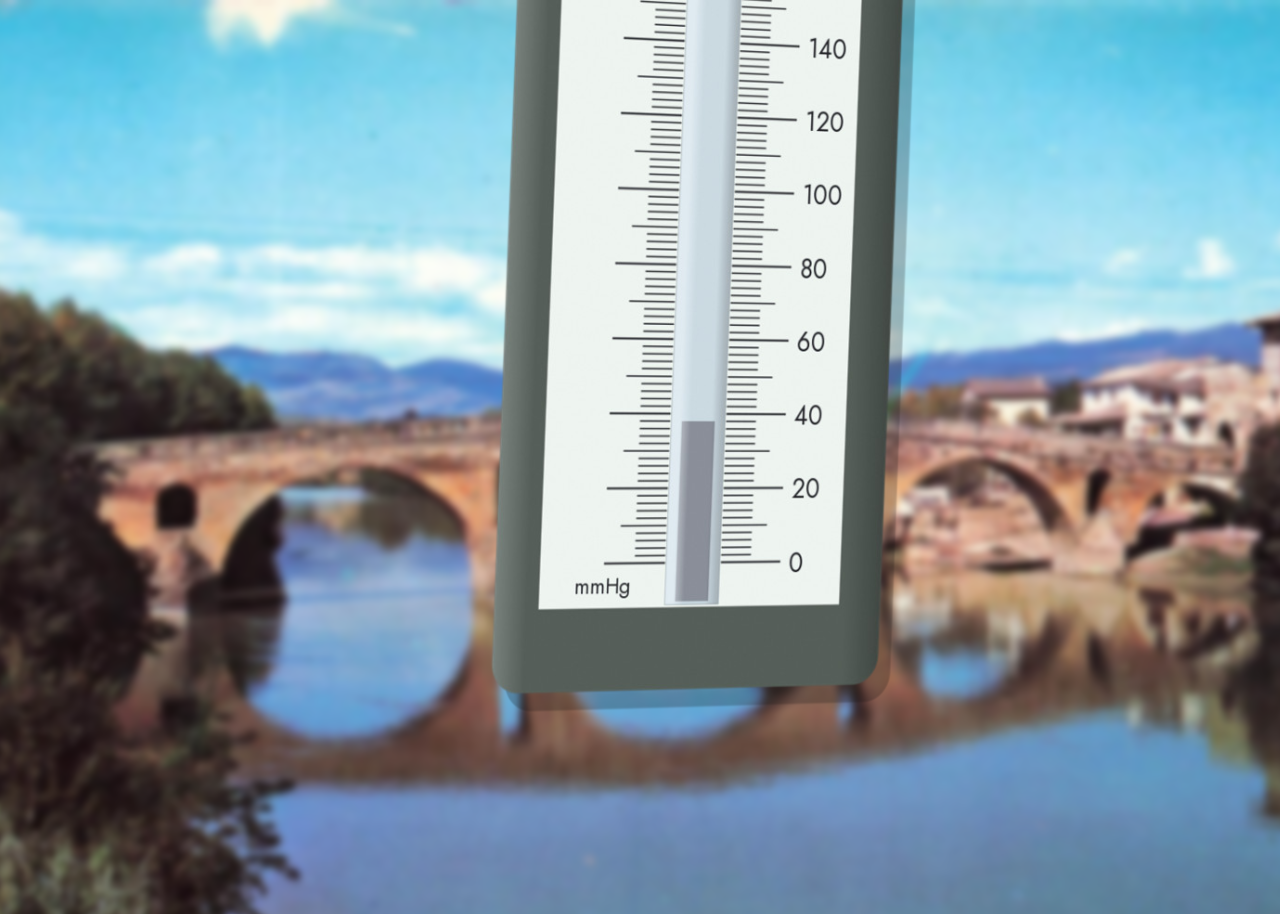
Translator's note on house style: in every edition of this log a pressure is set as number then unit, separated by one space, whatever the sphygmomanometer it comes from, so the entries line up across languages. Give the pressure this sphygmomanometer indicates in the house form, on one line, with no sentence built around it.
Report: 38 mmHg
